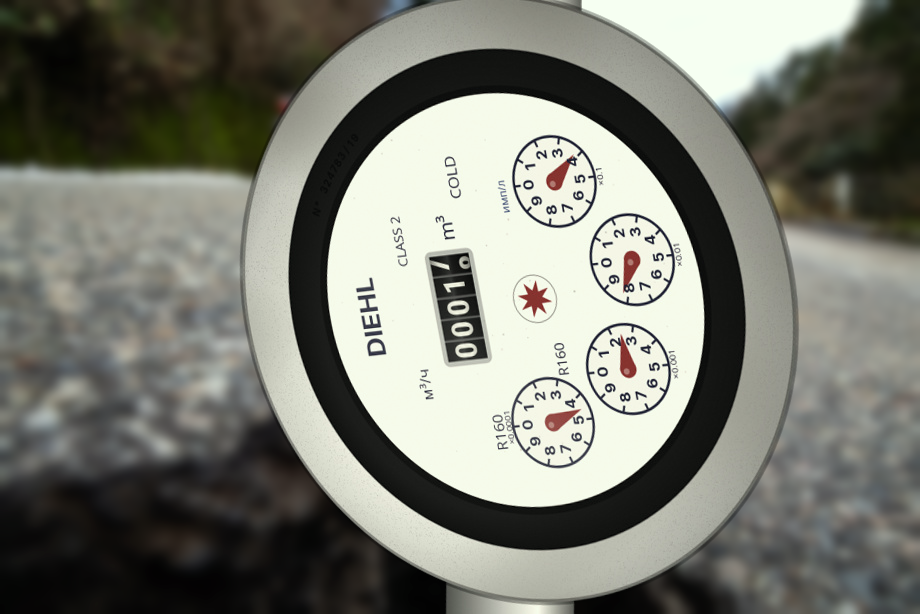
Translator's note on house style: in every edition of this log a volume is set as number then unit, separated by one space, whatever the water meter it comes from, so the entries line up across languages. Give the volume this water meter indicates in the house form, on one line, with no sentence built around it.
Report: 17.3824 m³
